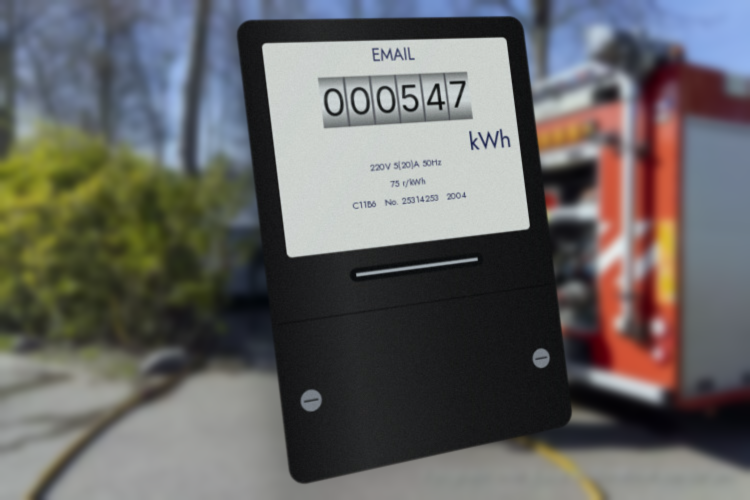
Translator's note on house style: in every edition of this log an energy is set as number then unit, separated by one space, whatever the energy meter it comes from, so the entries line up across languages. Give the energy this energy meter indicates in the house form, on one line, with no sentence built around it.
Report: 547 kWh
